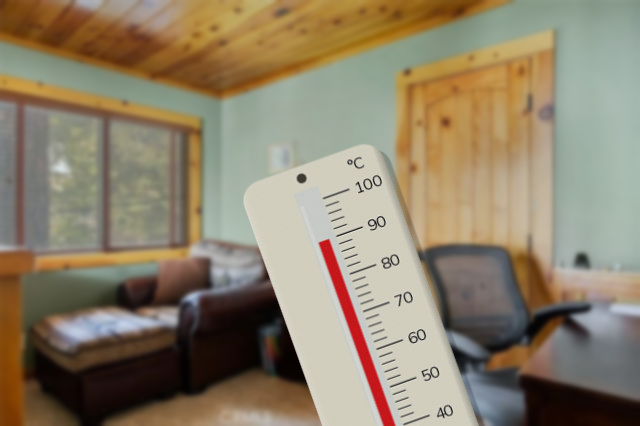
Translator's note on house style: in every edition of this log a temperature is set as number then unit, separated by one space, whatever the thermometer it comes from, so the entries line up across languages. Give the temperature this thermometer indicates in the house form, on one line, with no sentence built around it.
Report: 90 °C
